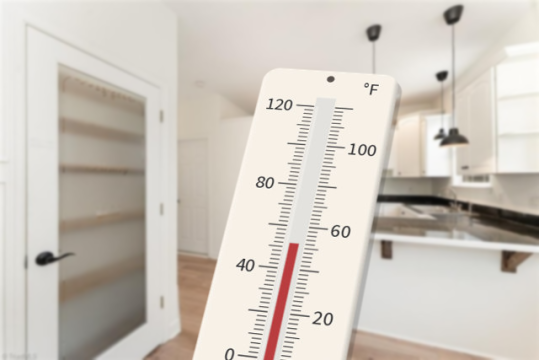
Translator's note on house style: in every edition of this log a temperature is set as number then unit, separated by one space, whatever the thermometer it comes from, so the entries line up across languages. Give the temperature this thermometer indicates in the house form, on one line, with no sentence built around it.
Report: 52 °F
